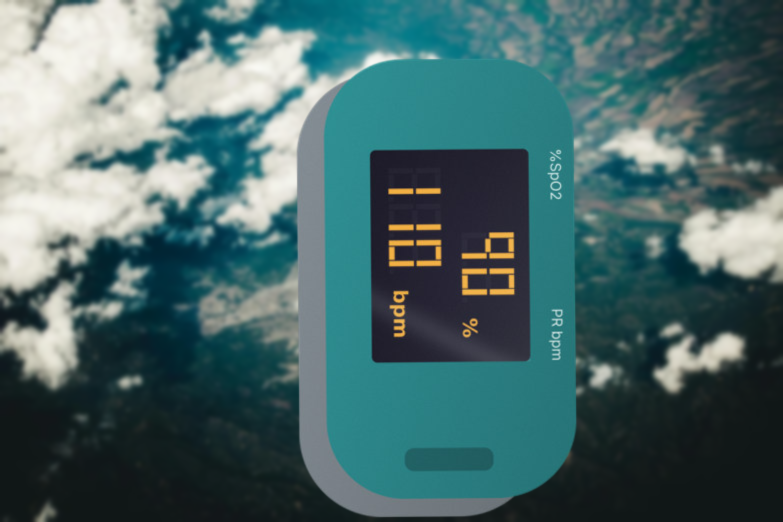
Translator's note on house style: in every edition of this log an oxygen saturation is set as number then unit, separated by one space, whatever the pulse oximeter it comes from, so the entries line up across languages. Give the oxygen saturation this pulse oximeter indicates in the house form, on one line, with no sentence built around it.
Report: 90 %
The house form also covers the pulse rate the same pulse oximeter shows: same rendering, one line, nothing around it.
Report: 110 bpm
